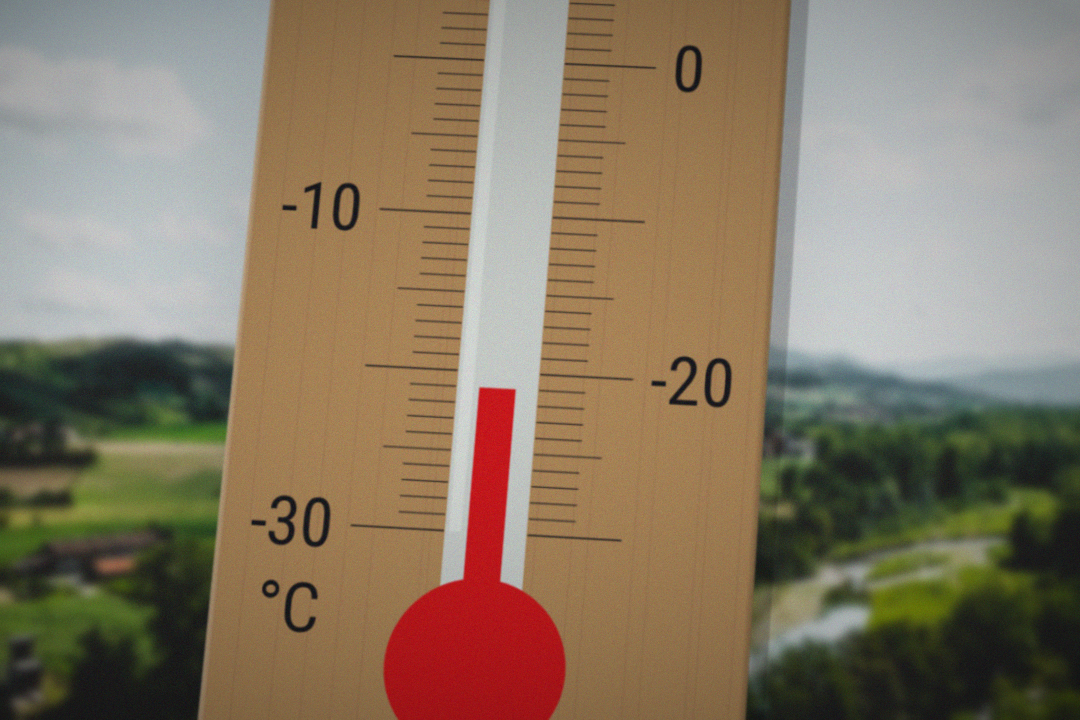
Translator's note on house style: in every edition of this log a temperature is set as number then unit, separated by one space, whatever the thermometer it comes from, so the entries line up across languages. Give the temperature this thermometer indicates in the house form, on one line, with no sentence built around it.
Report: -21 °C
